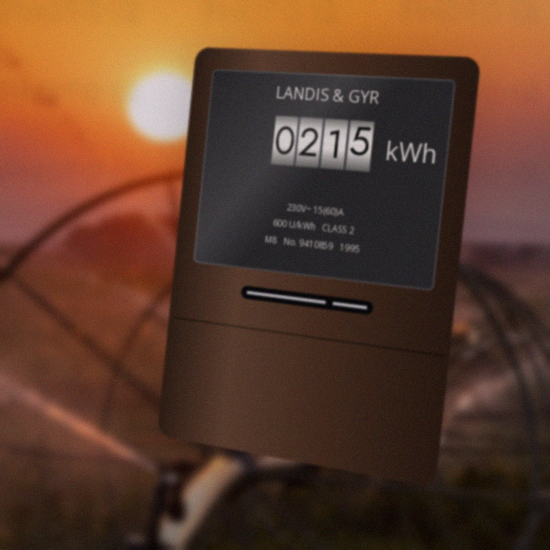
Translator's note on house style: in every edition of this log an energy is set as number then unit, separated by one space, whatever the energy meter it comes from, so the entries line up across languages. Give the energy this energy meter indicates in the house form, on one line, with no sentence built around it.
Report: 215 kWh
